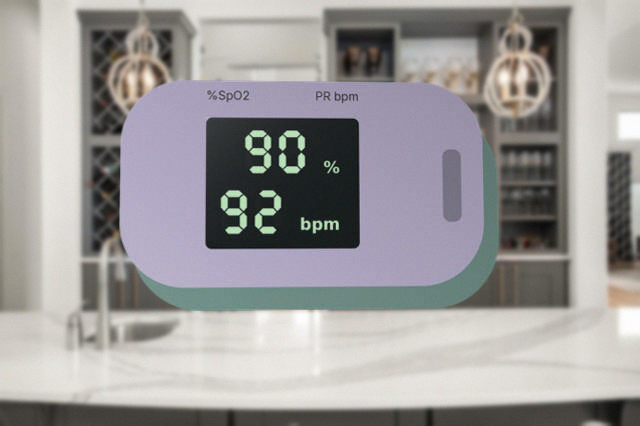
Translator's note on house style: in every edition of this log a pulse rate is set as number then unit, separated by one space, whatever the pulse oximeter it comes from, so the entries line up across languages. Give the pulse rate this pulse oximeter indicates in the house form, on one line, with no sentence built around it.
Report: 92 bpm
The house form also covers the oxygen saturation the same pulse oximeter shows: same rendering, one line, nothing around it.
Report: 90 %
